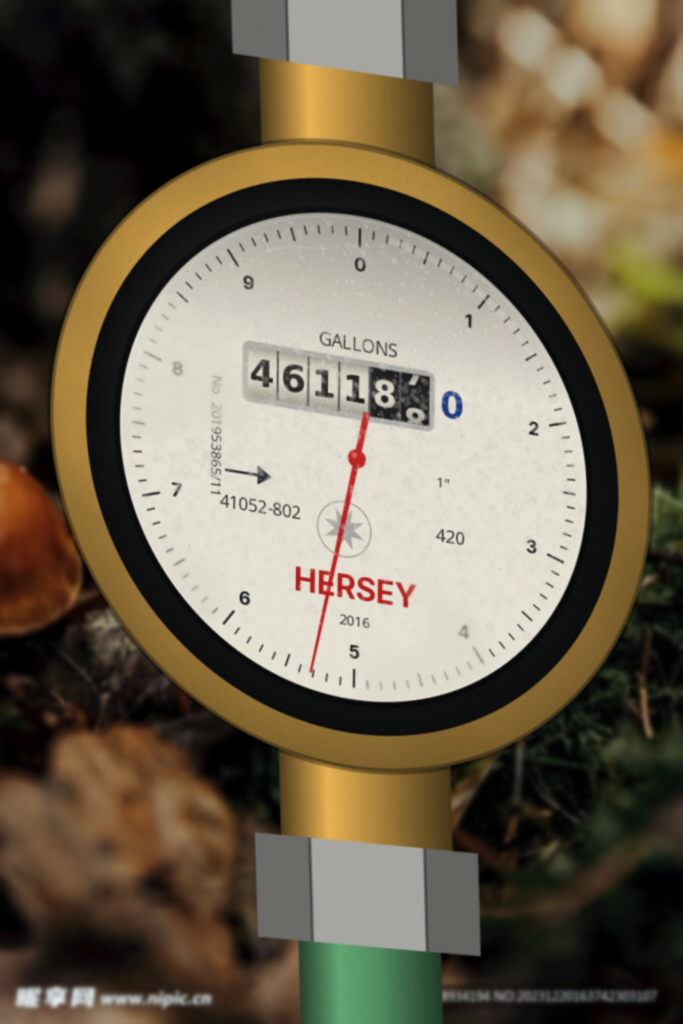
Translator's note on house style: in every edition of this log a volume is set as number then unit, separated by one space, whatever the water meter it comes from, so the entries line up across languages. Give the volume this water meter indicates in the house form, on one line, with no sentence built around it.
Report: 4611875.3 gal
